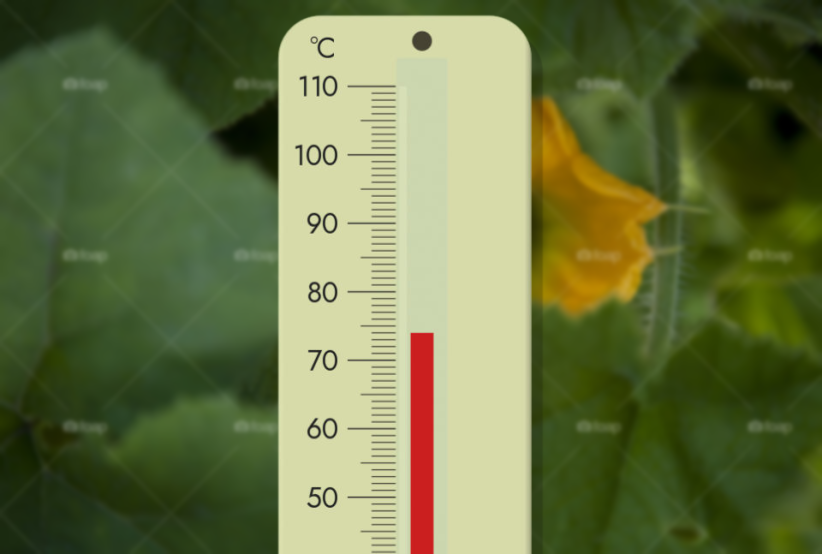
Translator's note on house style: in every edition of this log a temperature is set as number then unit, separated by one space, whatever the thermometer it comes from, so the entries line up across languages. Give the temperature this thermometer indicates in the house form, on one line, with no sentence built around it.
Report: 74 °C
